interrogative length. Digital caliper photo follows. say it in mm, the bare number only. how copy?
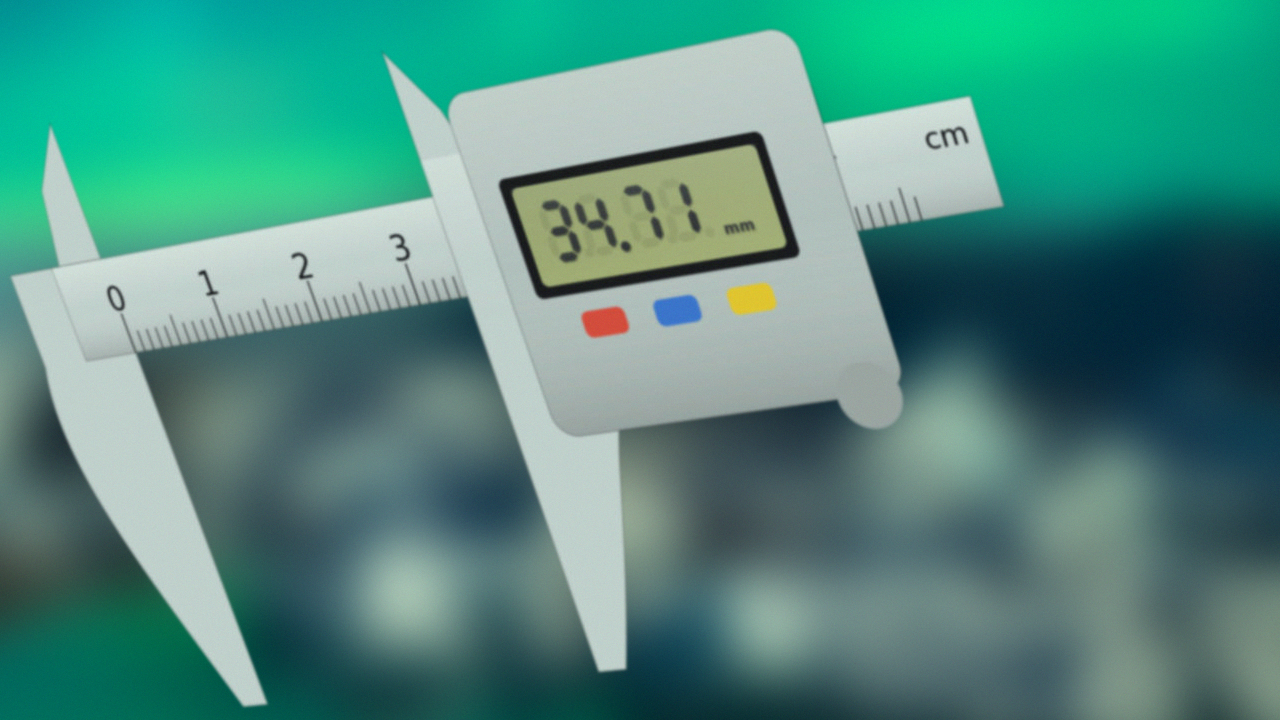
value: 34.71
